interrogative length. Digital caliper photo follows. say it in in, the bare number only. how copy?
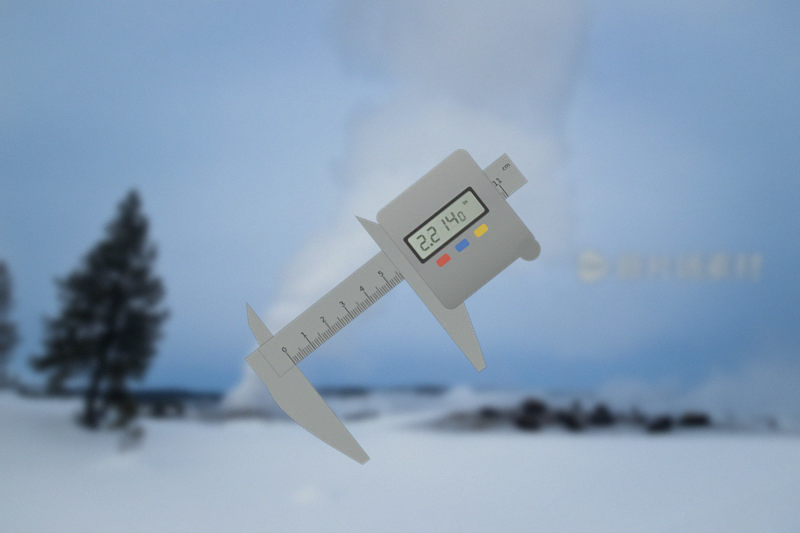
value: 2.2140
